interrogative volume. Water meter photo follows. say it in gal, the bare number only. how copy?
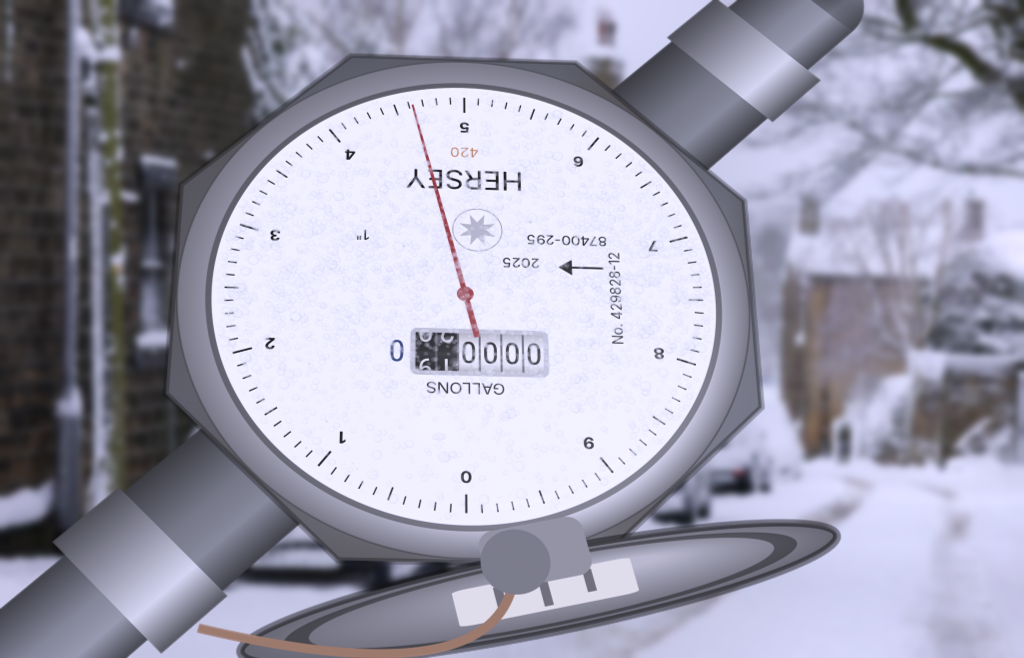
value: 194.6
